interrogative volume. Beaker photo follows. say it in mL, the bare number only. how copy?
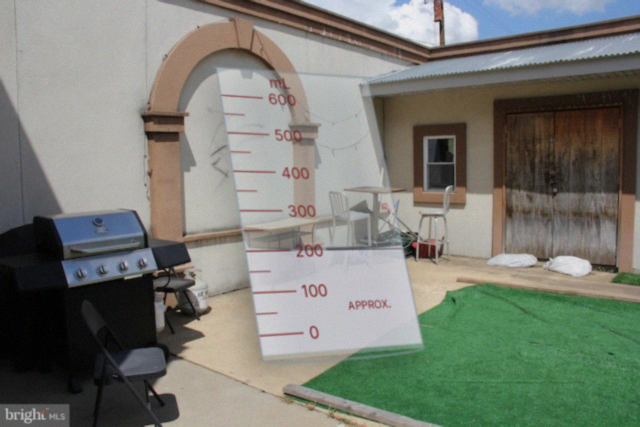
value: 200
